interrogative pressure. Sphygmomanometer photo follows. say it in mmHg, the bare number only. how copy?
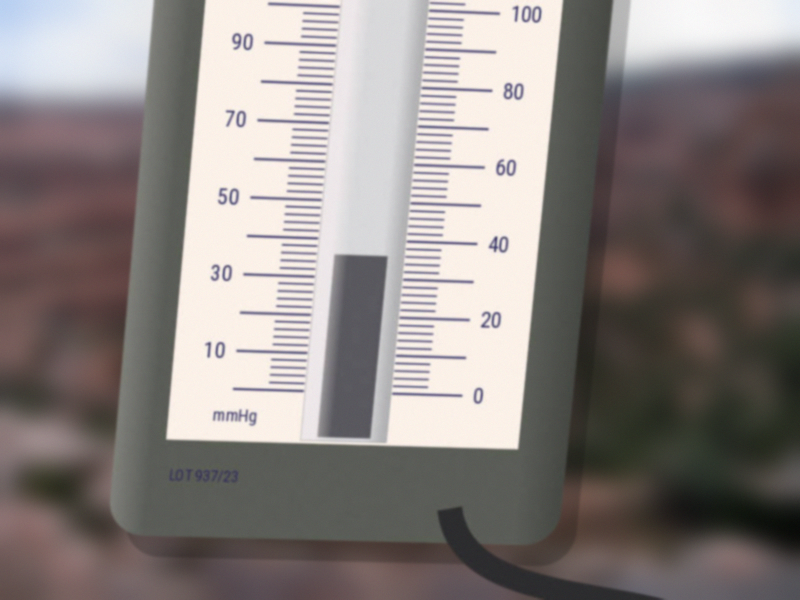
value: 36
